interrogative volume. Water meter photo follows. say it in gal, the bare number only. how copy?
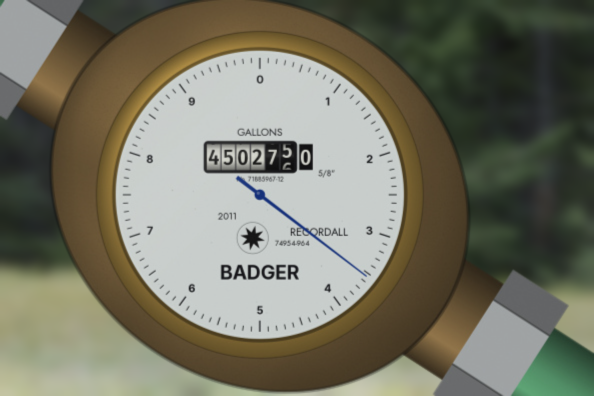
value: 4502753.5
